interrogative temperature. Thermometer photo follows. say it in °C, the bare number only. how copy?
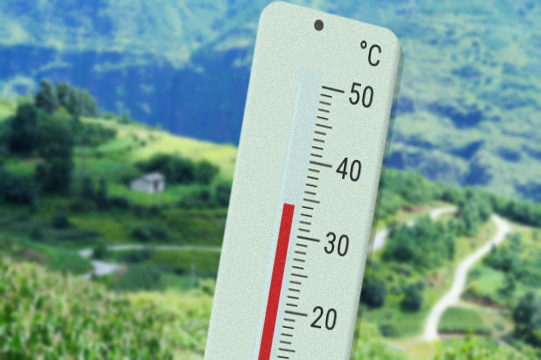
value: 34
